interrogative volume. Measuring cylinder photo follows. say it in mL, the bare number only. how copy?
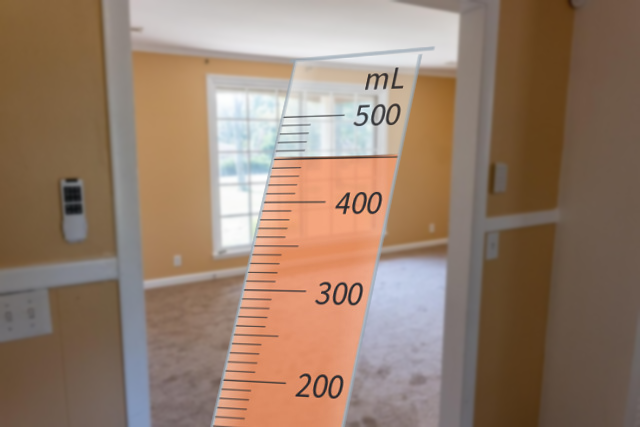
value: 450
